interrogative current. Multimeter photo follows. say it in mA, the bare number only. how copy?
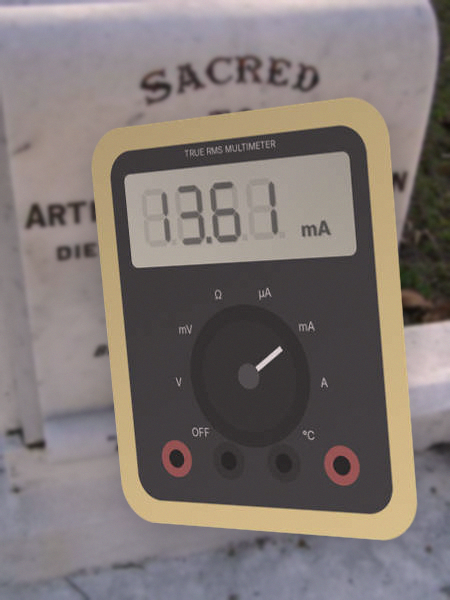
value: 13.61
